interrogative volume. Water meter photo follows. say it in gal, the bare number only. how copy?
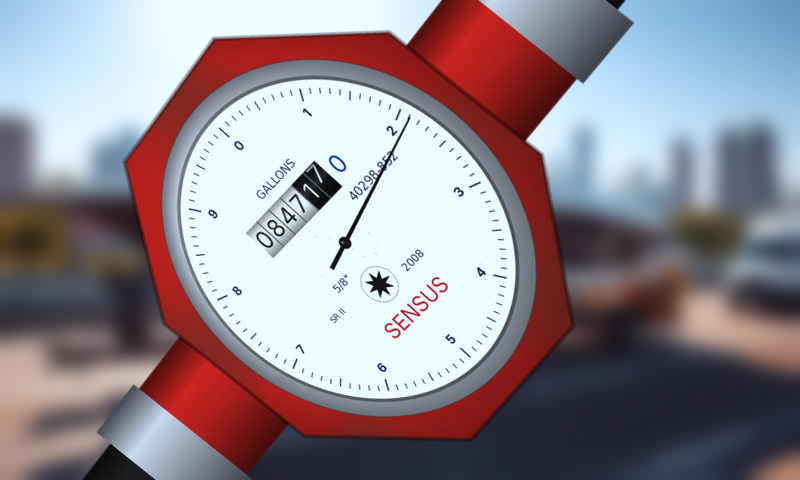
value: 847172.1
